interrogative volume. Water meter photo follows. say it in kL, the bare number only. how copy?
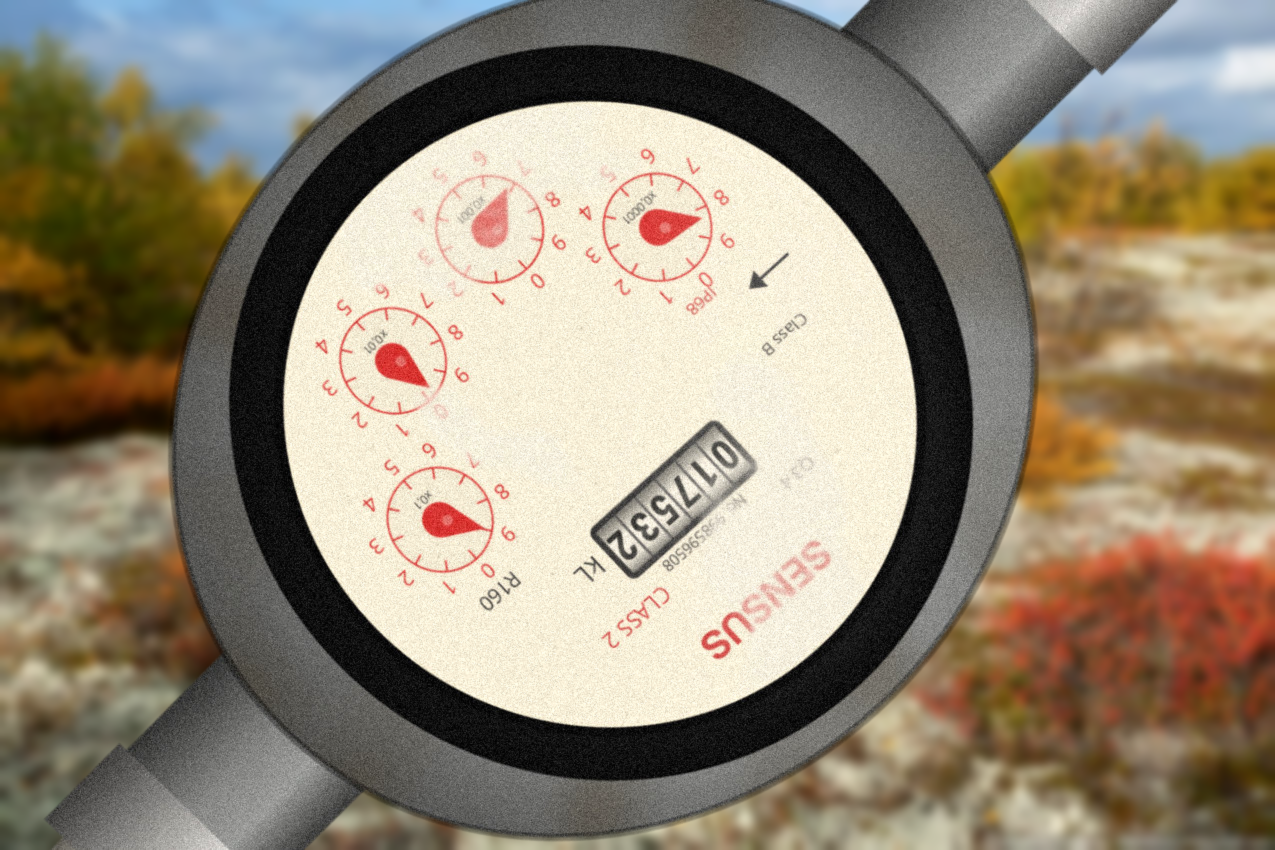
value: 17532.8968
